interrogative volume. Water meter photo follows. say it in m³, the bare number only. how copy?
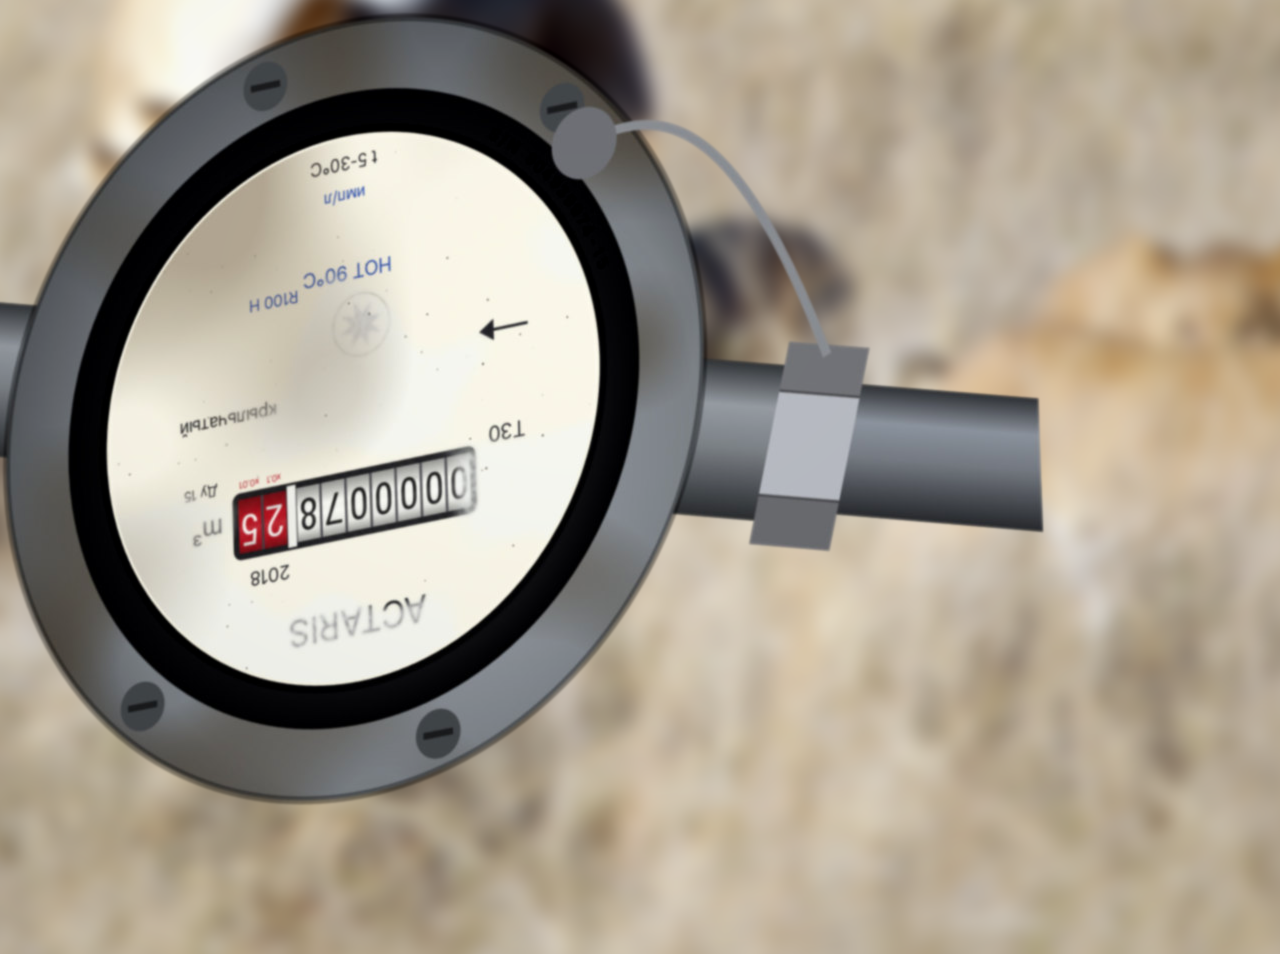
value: 78.25
